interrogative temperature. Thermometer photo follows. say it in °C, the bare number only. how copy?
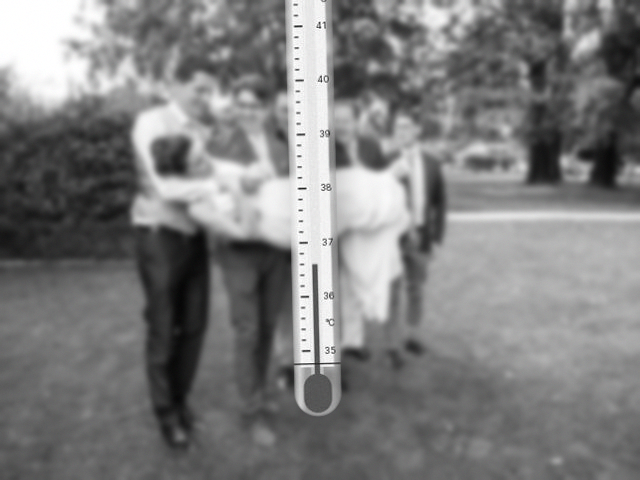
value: 36.6
